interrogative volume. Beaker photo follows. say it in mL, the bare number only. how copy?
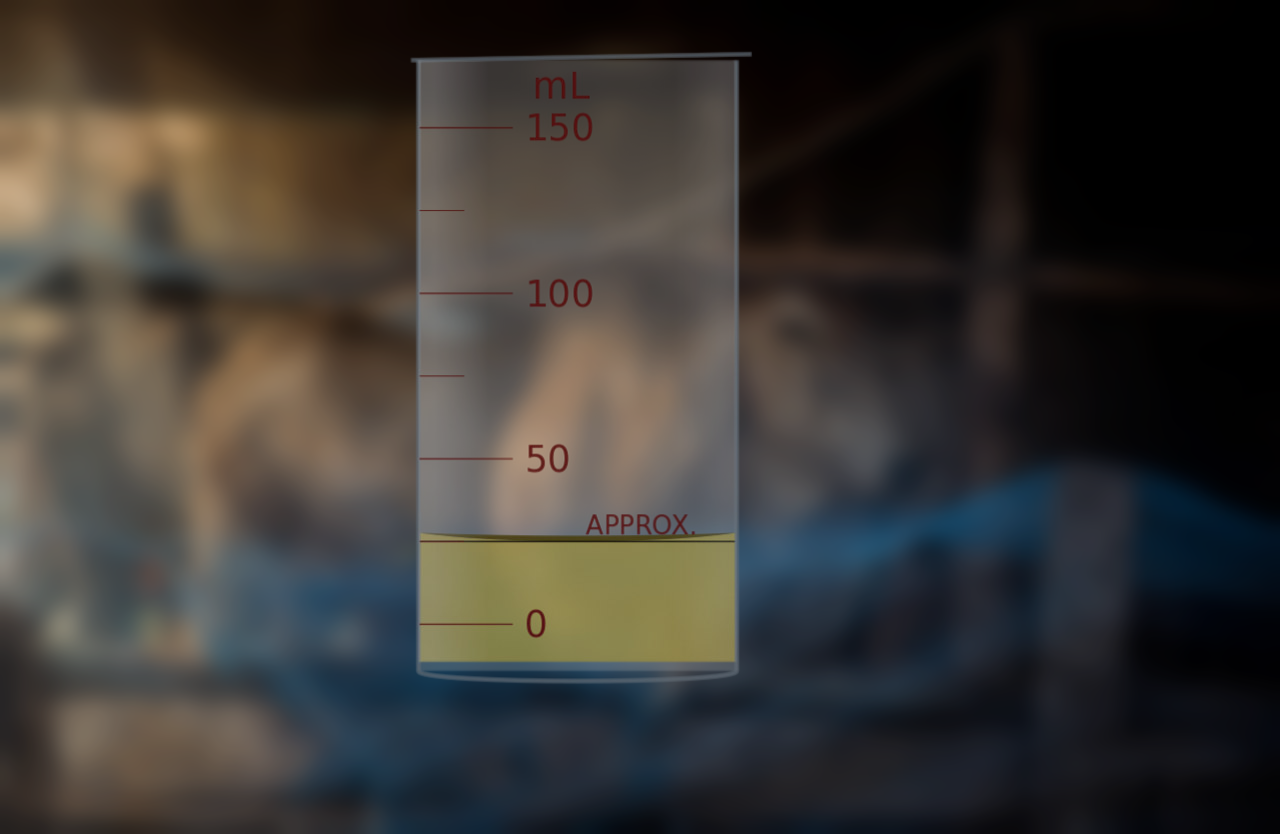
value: 25
